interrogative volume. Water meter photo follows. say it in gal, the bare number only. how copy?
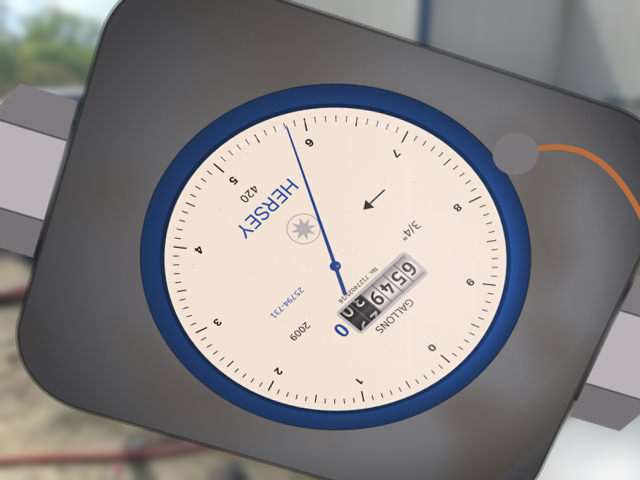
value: 6549295.8
